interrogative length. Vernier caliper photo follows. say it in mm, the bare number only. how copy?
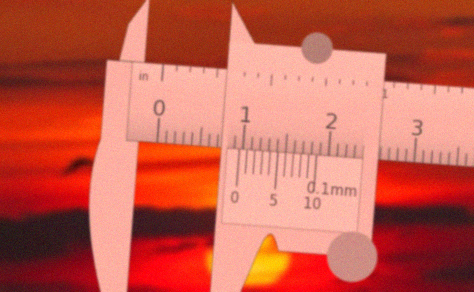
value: 9.6
